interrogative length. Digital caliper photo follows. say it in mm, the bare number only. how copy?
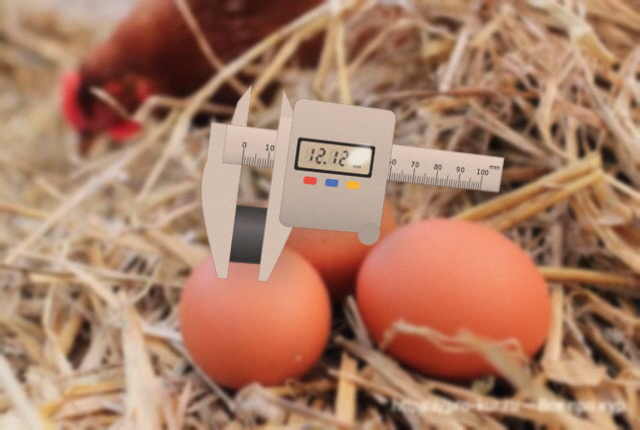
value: 12.12
